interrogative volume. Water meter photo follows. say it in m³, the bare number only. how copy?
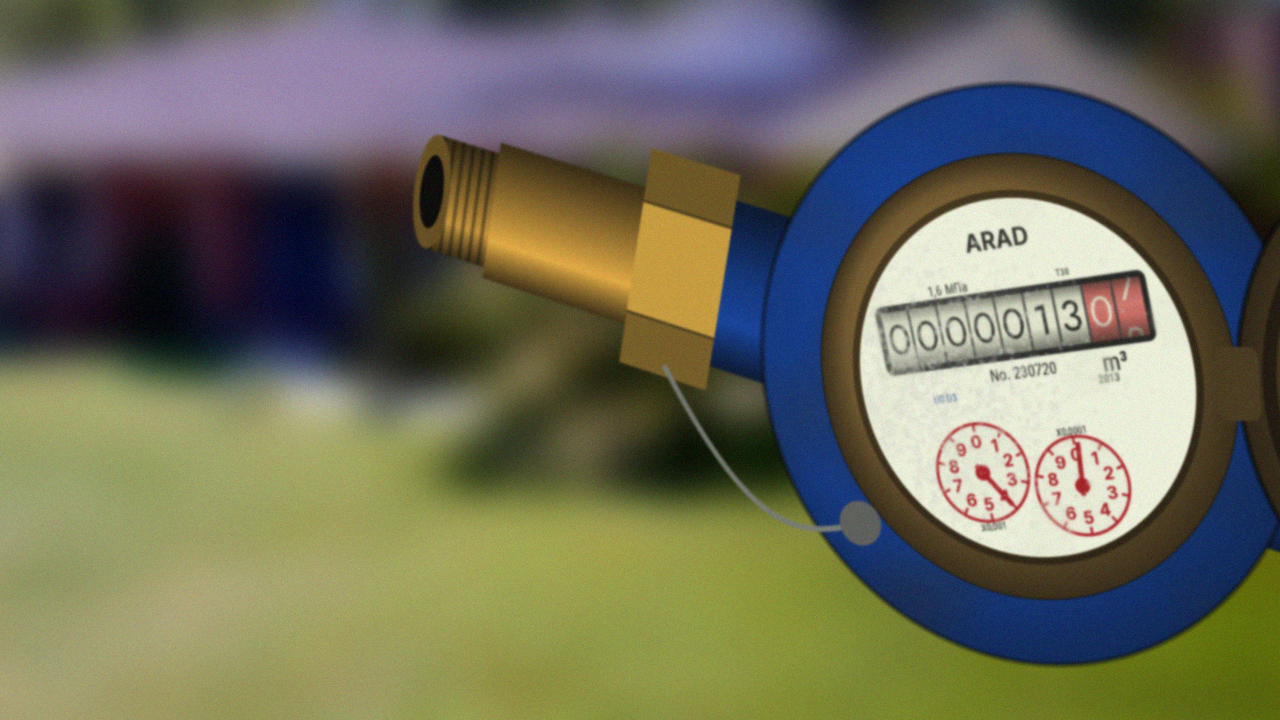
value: 13.0740
